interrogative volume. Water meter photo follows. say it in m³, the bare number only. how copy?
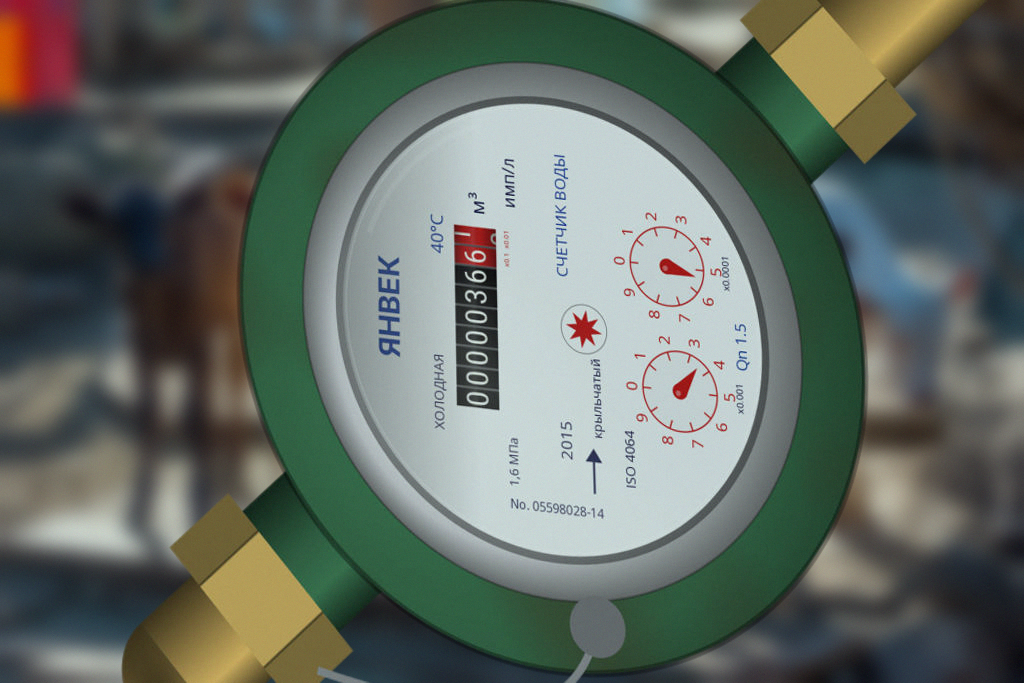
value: 36.6135
